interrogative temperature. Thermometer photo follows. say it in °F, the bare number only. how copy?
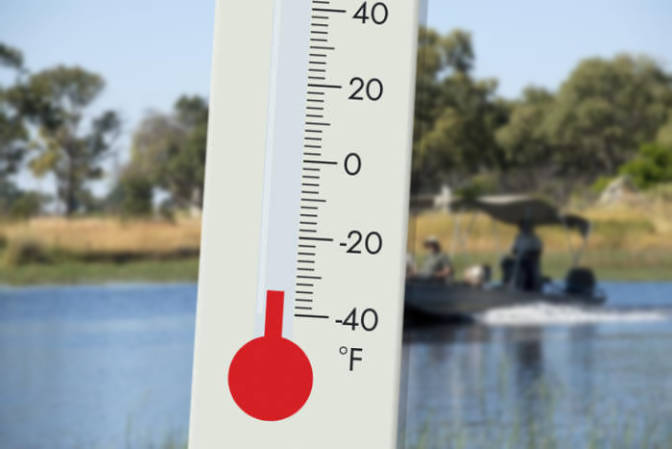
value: -34
